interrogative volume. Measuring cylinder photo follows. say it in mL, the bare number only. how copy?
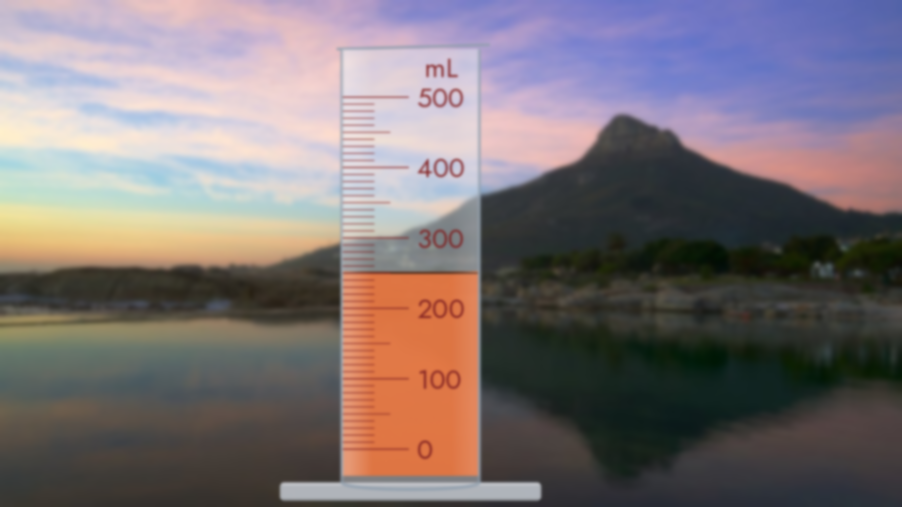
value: 250
